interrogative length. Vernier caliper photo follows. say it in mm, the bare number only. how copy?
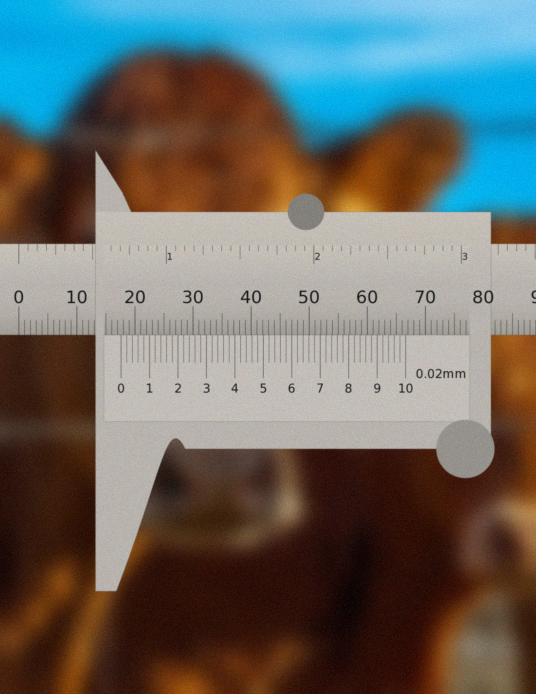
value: 17.6
